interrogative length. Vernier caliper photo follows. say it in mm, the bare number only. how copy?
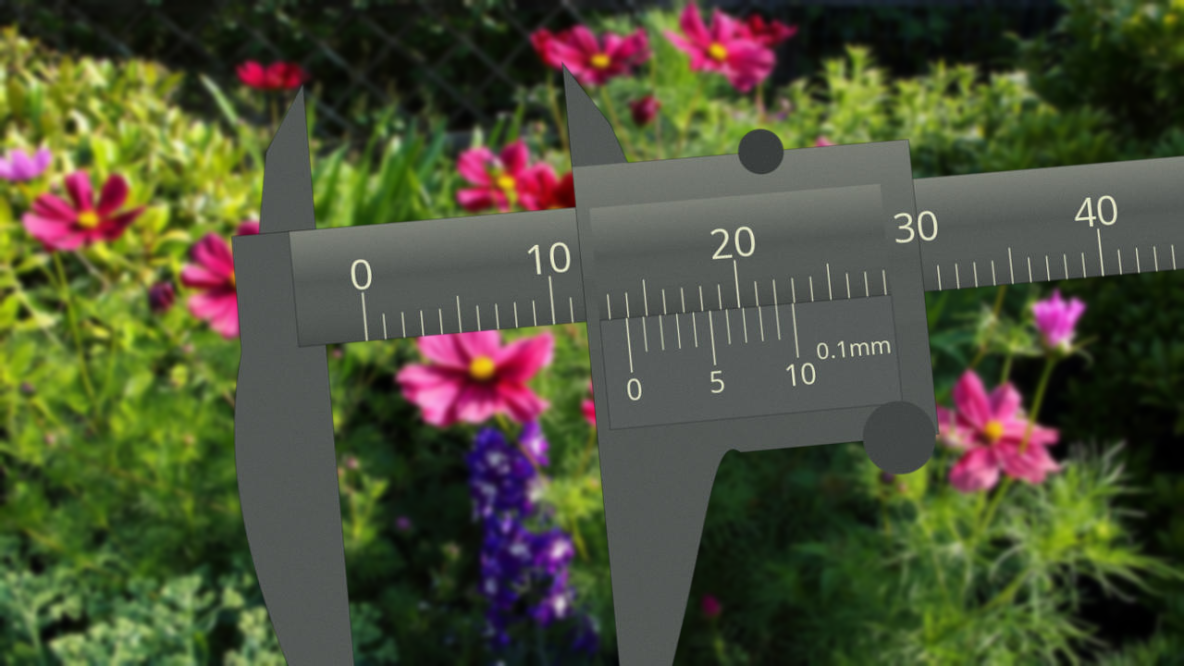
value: 13.9
